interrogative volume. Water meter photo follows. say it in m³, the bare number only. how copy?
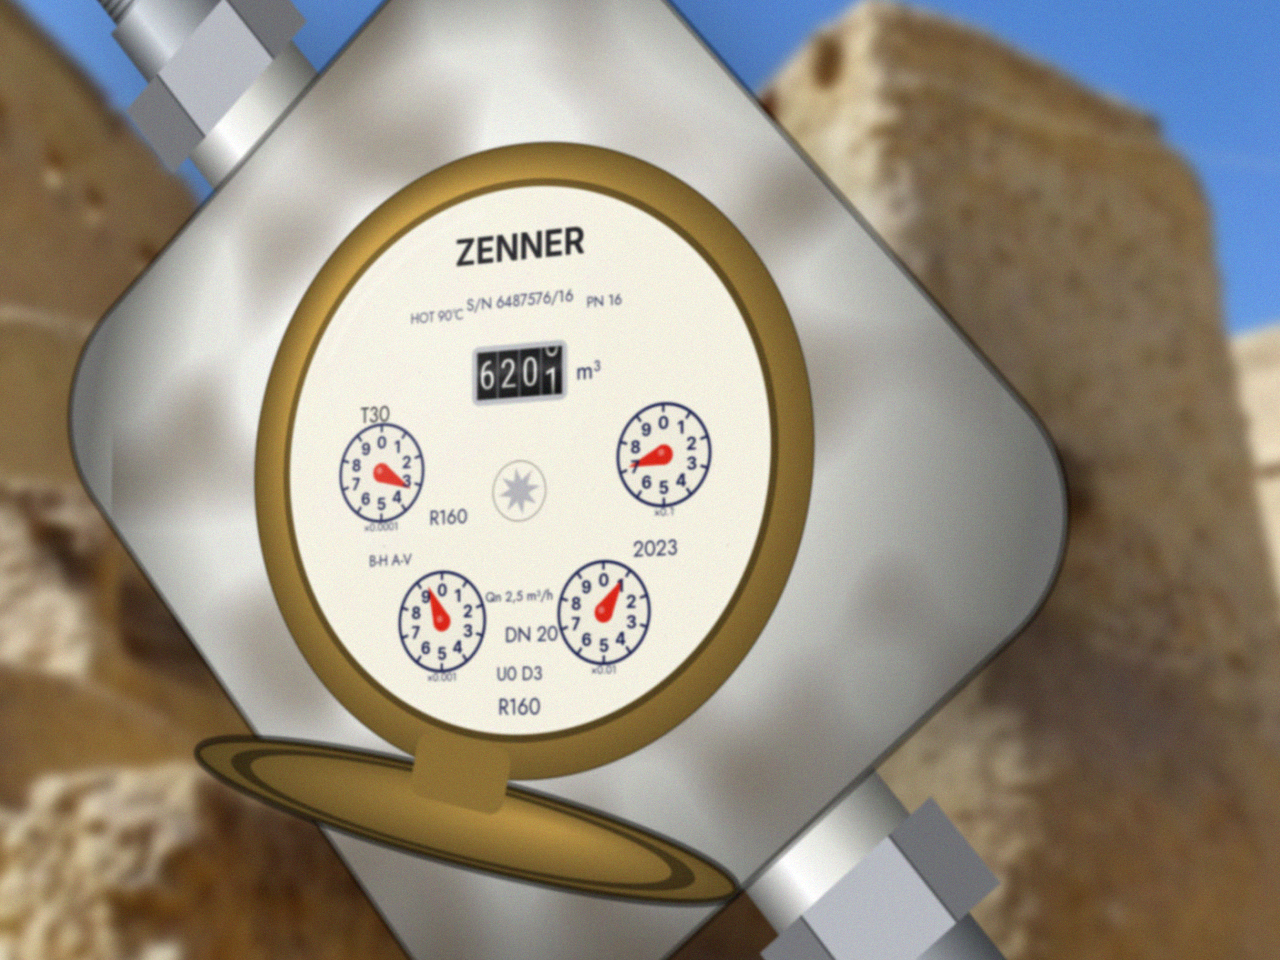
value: 6200.7093
